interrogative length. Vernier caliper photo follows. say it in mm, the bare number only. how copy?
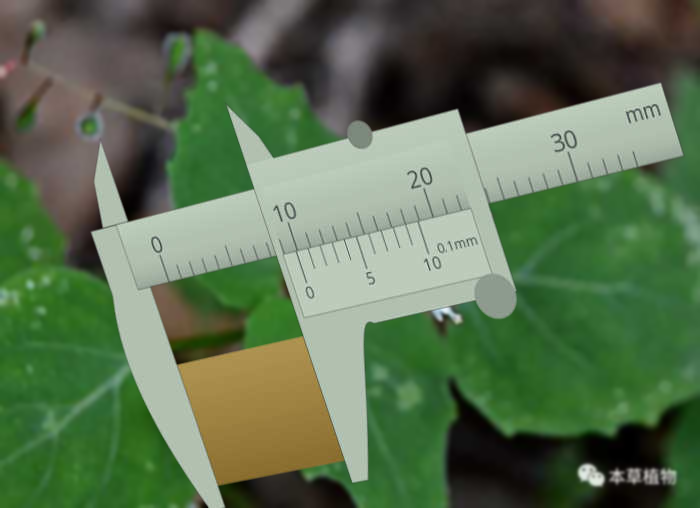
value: 9.9
